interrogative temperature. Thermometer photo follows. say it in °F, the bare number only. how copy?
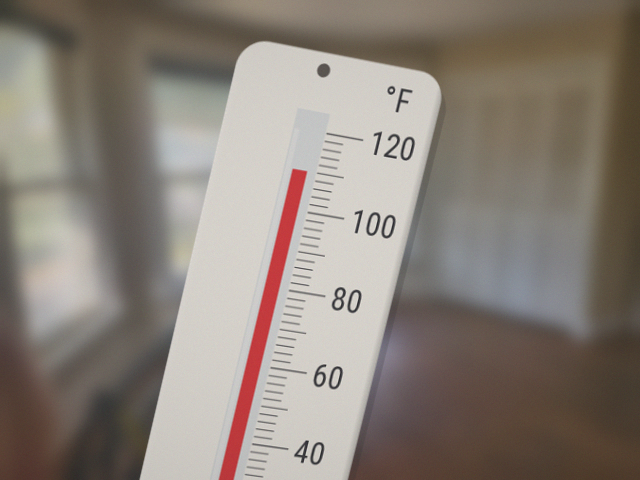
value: 110
